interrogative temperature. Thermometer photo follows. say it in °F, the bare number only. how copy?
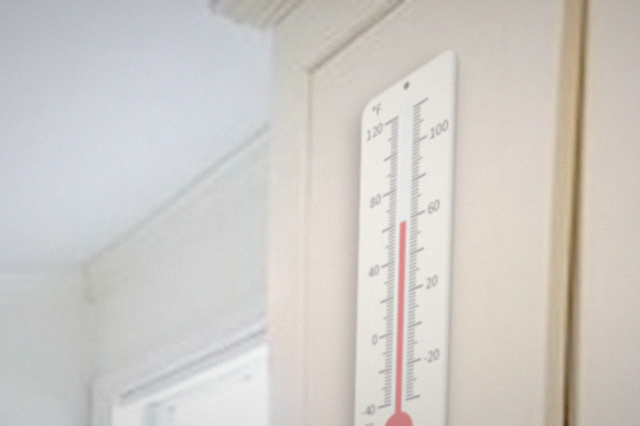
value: 60
